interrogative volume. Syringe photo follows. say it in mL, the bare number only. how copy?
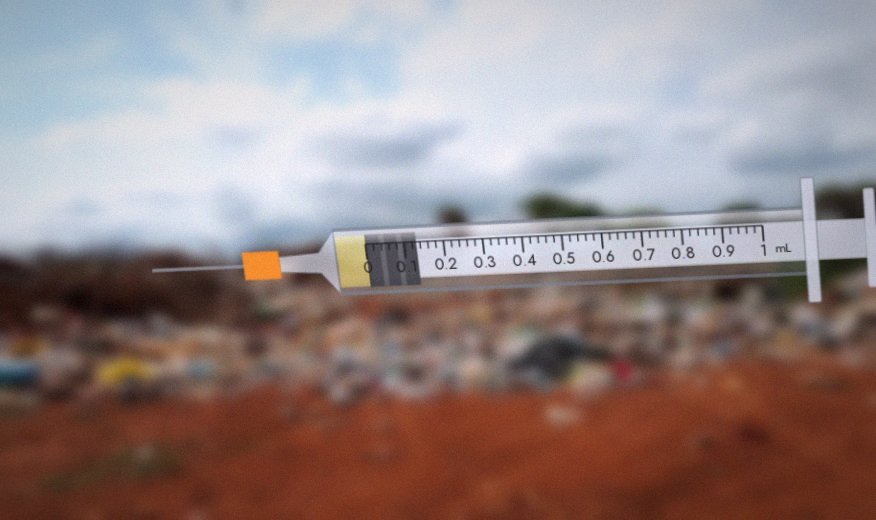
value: 0
